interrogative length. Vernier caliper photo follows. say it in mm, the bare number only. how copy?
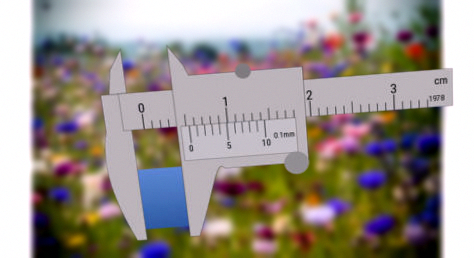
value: 5.4
